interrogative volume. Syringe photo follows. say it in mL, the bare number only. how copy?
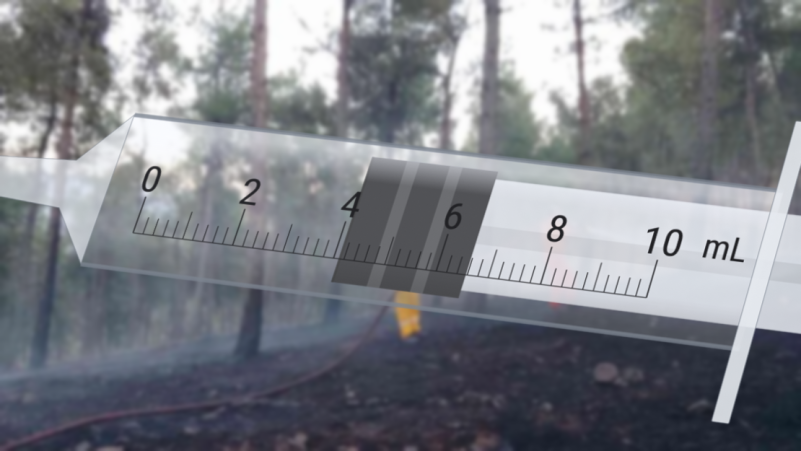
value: 4.1
